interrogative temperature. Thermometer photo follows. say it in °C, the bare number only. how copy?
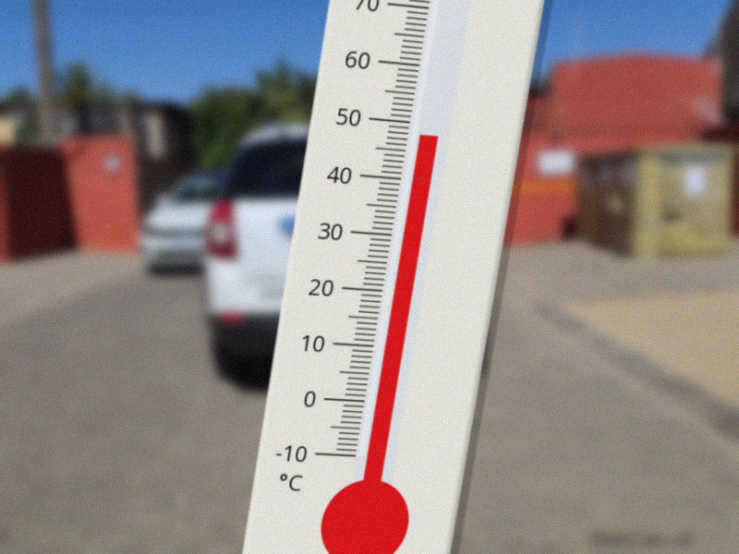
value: 48
